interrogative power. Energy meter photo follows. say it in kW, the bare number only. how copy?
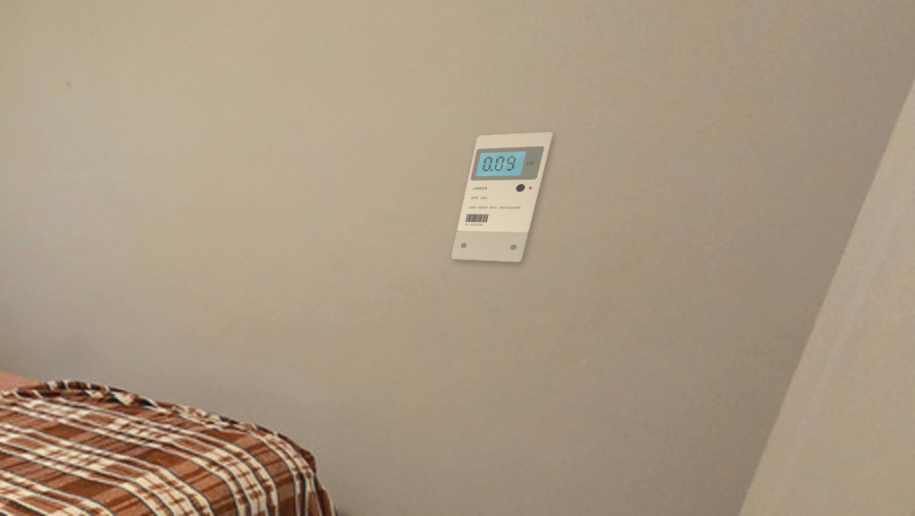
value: 0.09
